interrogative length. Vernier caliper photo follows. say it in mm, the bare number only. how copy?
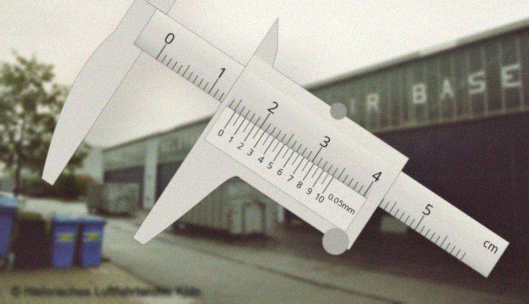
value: 15.2
